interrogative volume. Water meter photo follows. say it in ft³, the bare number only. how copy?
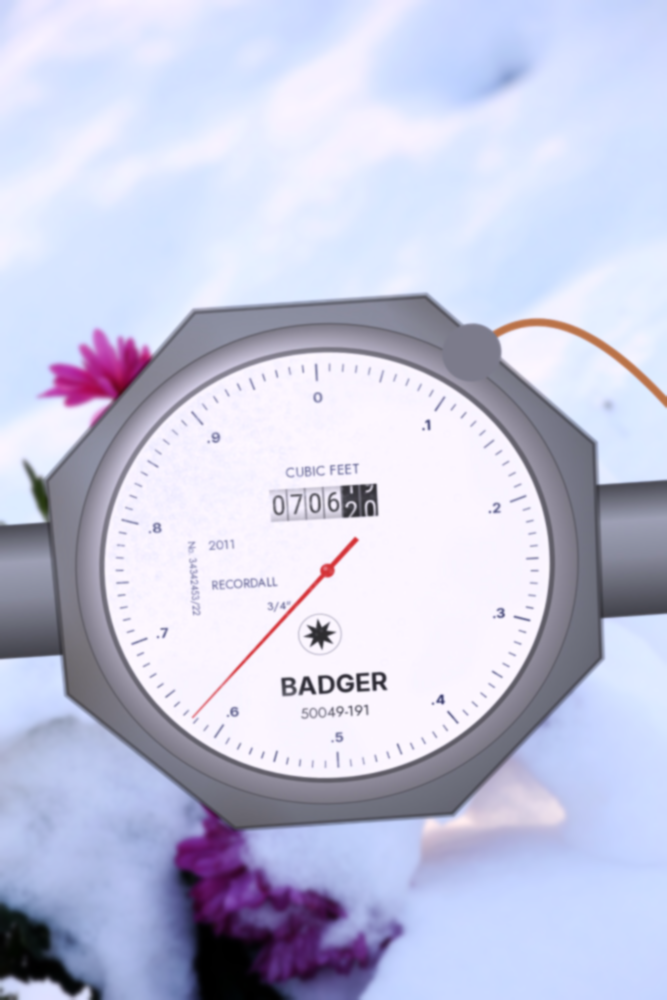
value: 70619.62
